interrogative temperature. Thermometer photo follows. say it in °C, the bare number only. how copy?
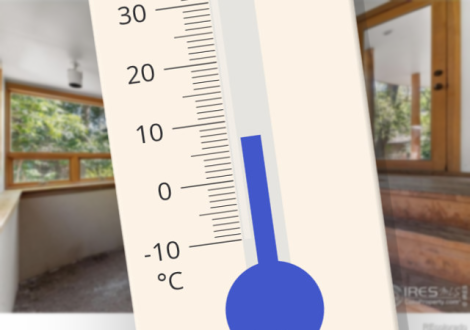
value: 7
